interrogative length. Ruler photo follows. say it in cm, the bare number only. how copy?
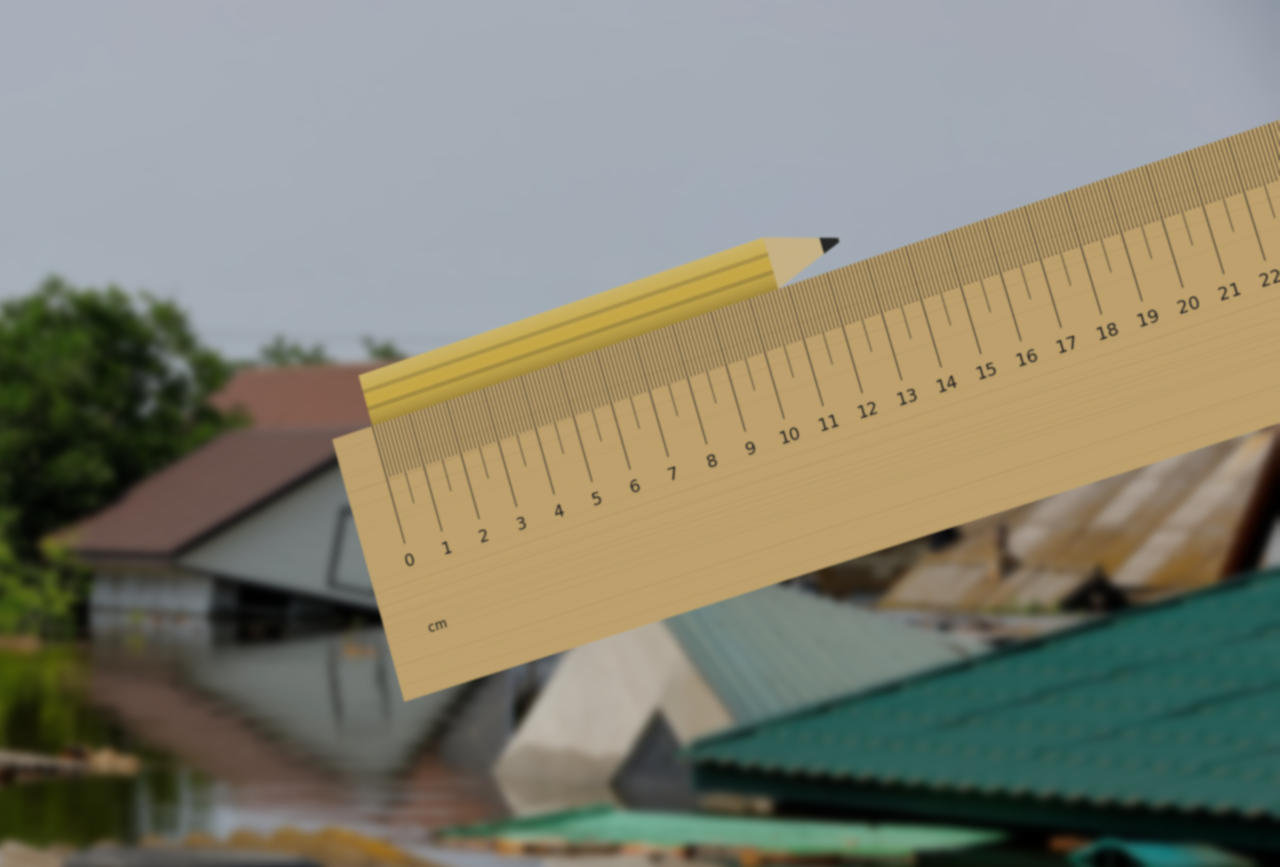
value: 12.5
